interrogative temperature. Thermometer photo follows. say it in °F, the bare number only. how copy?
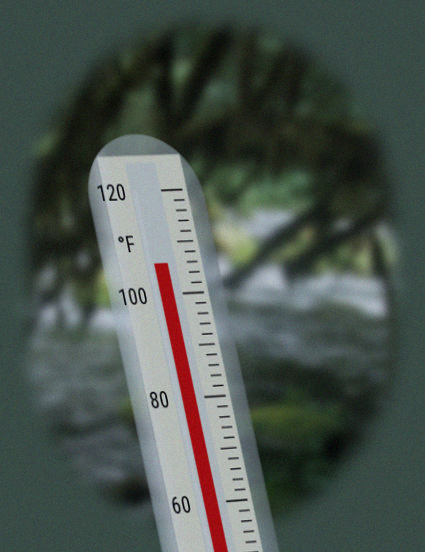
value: 106
